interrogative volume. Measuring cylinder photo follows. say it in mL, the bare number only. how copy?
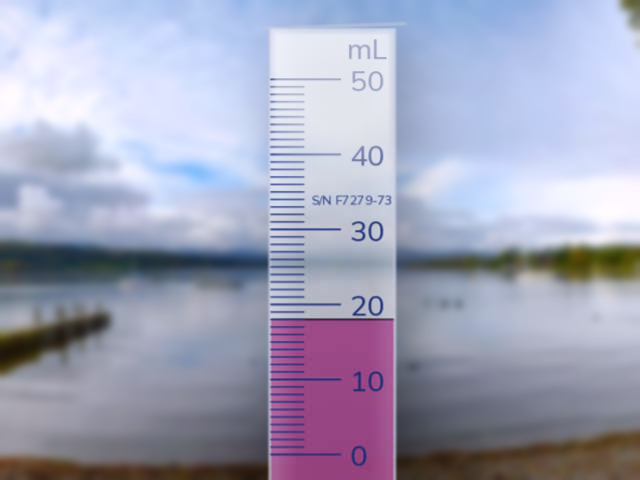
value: 18
